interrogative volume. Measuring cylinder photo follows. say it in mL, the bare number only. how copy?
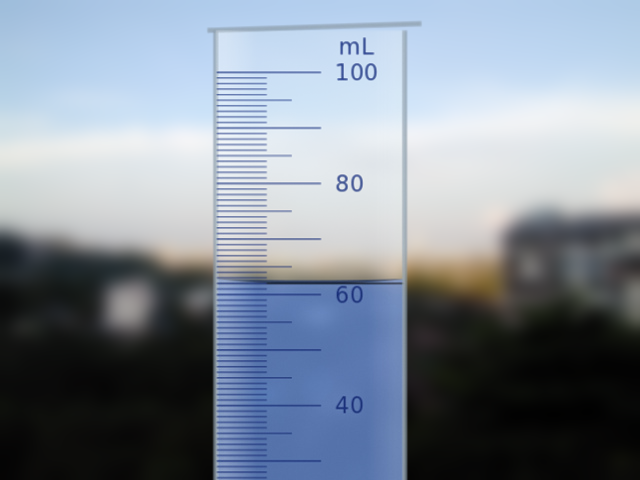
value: 62
